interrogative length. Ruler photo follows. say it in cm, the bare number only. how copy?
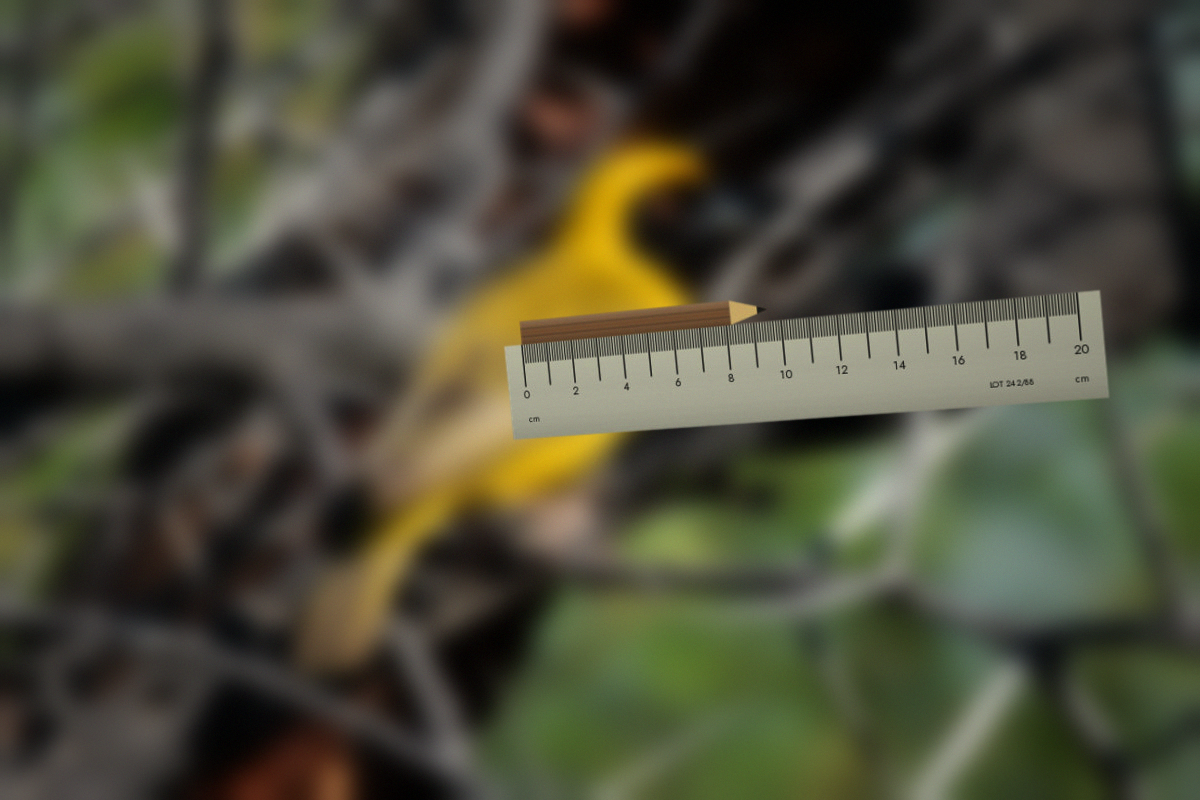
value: 9.5
